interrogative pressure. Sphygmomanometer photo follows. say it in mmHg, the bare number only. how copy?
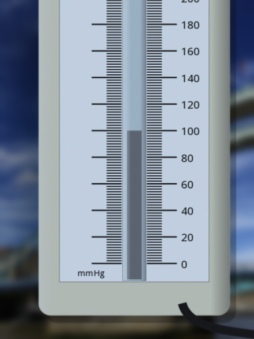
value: 100
